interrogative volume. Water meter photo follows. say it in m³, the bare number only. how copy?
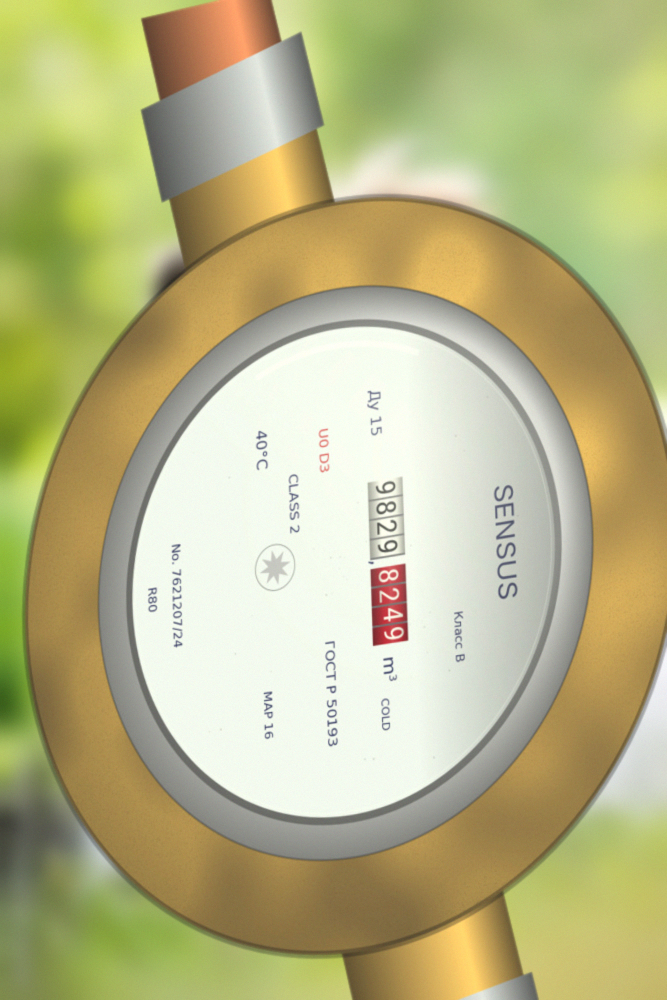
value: 9829.8249
